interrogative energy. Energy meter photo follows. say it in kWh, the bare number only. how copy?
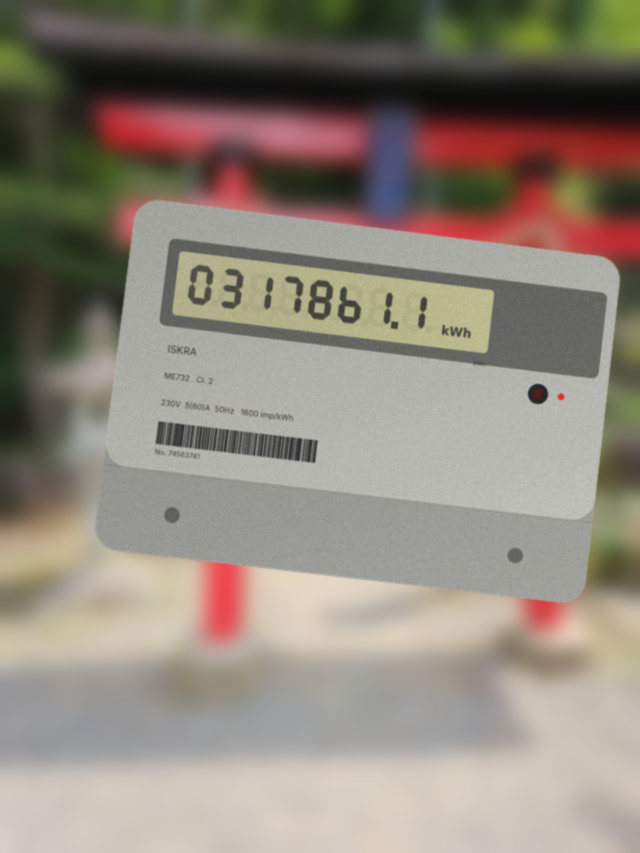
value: 317861.1
